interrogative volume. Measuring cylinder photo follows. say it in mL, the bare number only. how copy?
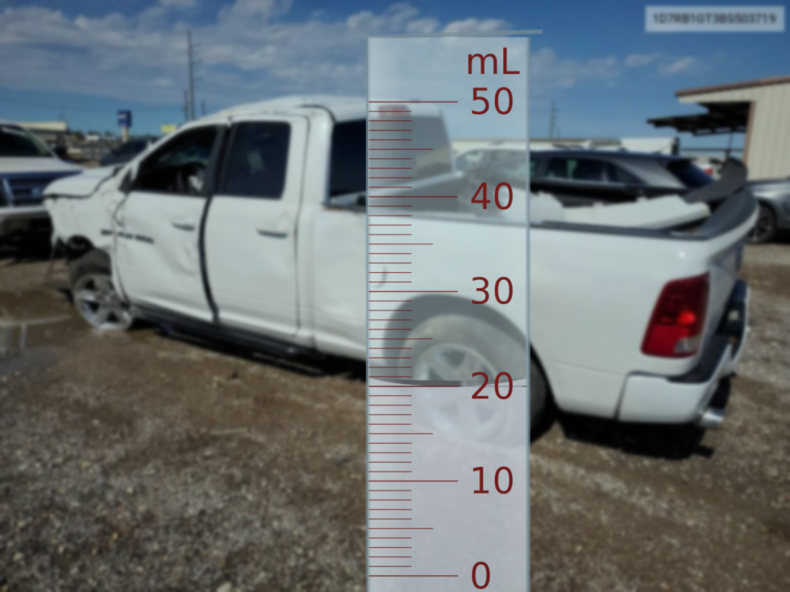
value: 20
